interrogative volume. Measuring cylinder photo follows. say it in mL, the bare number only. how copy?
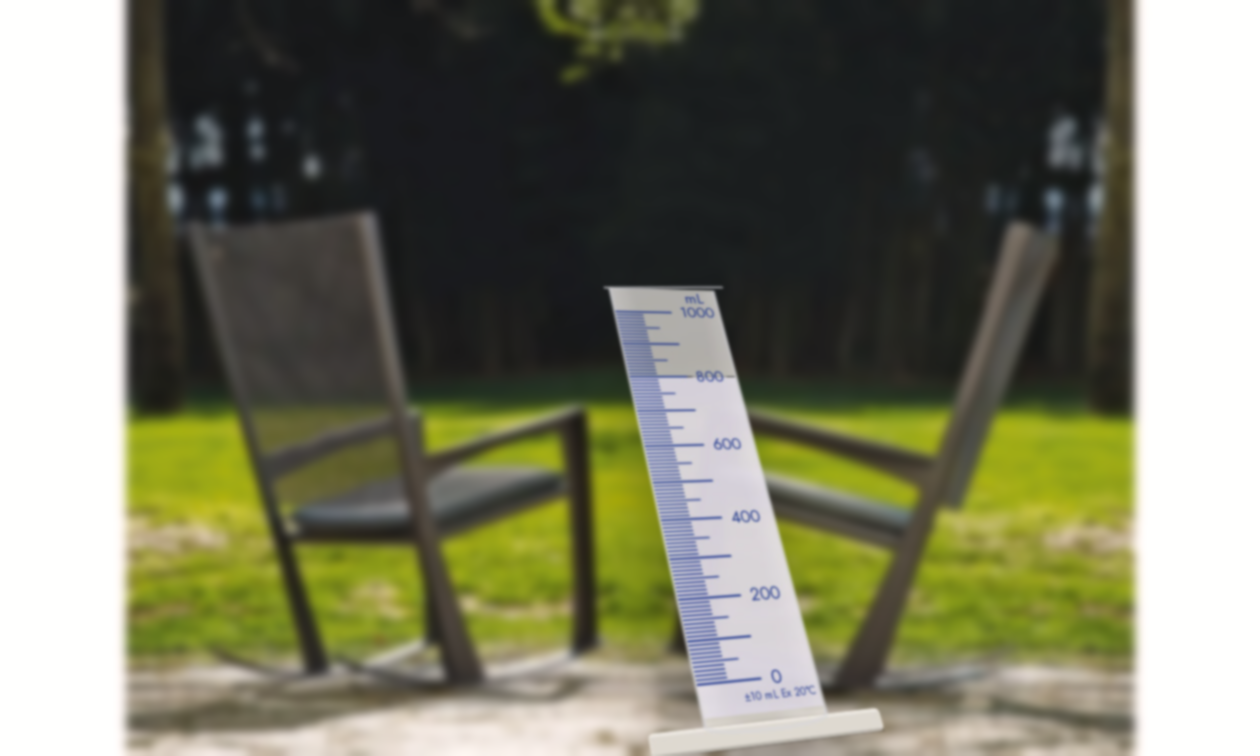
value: 800
